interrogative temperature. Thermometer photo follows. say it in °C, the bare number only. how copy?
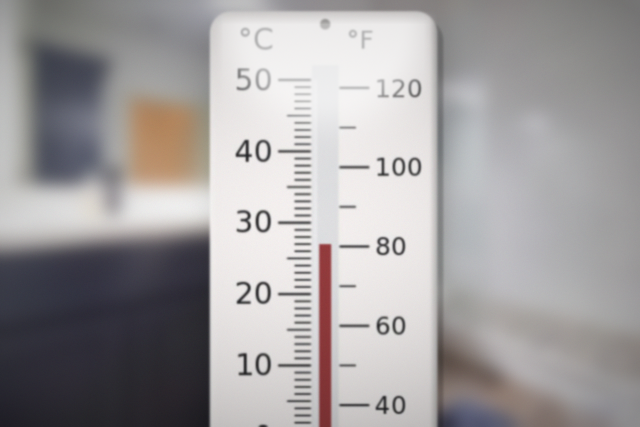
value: 27
